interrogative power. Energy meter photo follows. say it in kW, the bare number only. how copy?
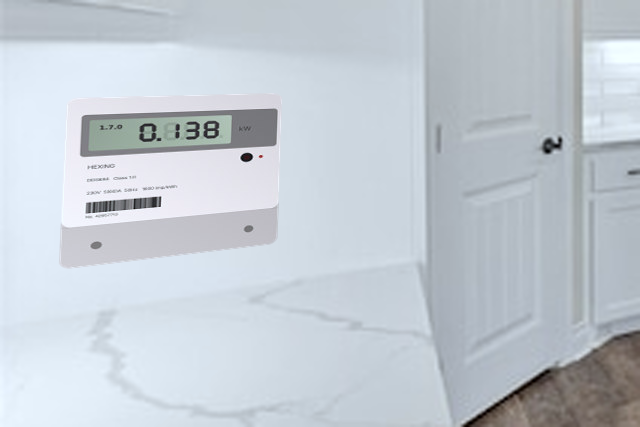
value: 0.138
